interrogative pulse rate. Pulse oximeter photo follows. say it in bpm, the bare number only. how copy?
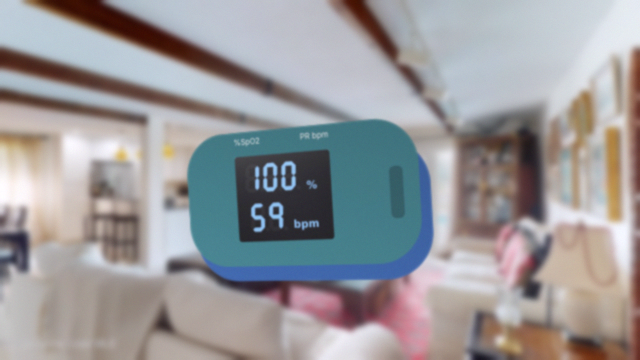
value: 59
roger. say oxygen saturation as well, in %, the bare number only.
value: 100
